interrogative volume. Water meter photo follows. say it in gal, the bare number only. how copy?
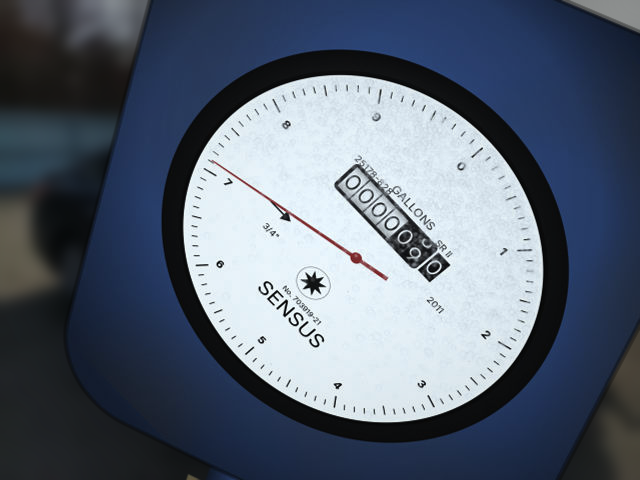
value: 87.1
